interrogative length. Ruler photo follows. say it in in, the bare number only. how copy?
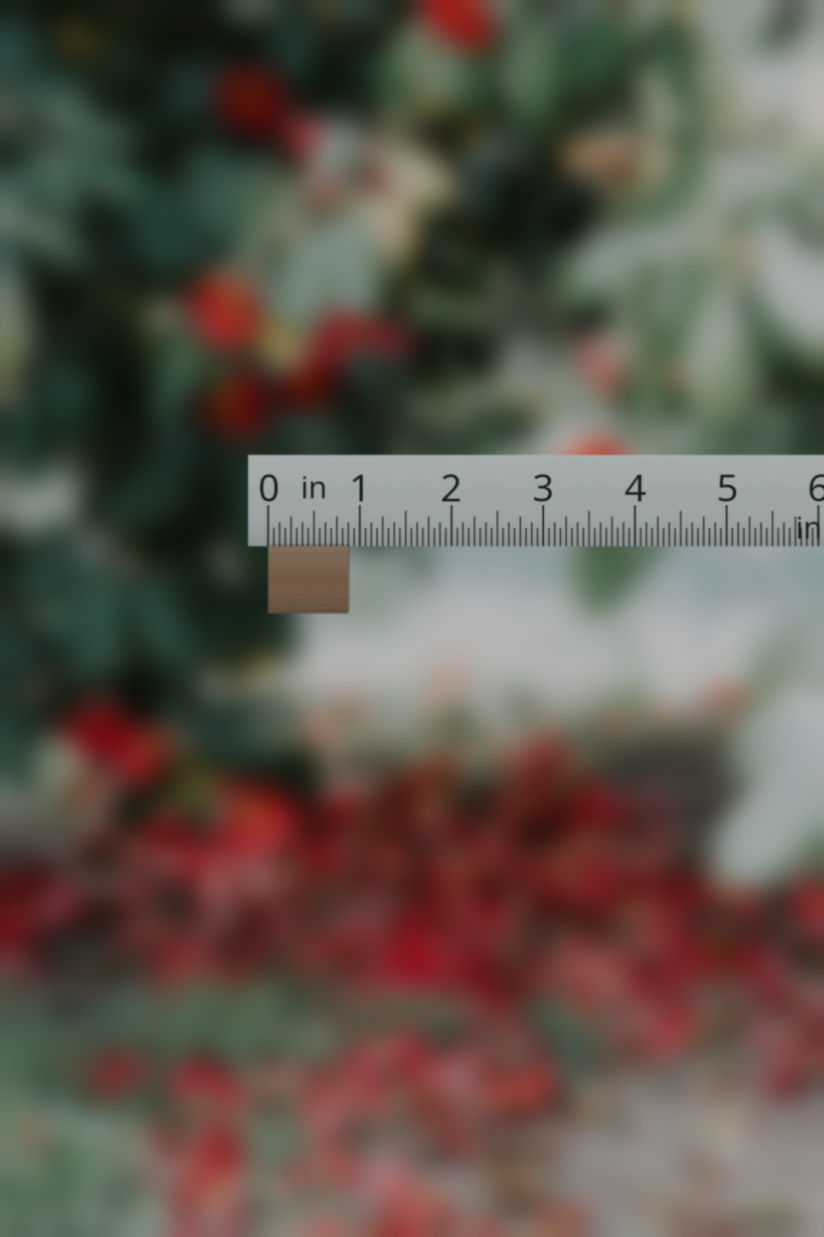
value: 0.875
